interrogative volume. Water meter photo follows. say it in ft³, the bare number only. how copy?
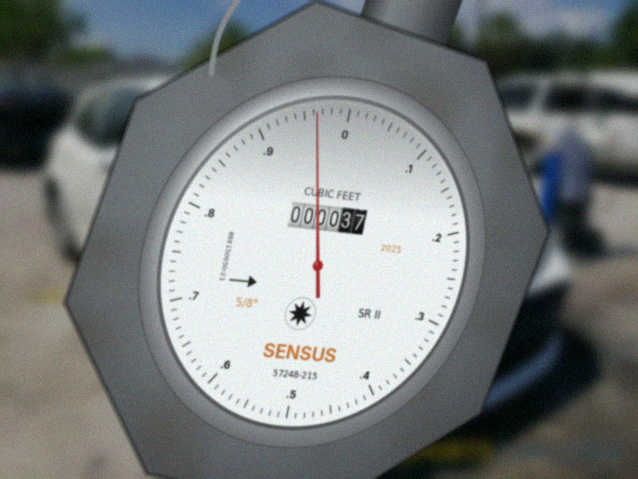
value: 36.96
